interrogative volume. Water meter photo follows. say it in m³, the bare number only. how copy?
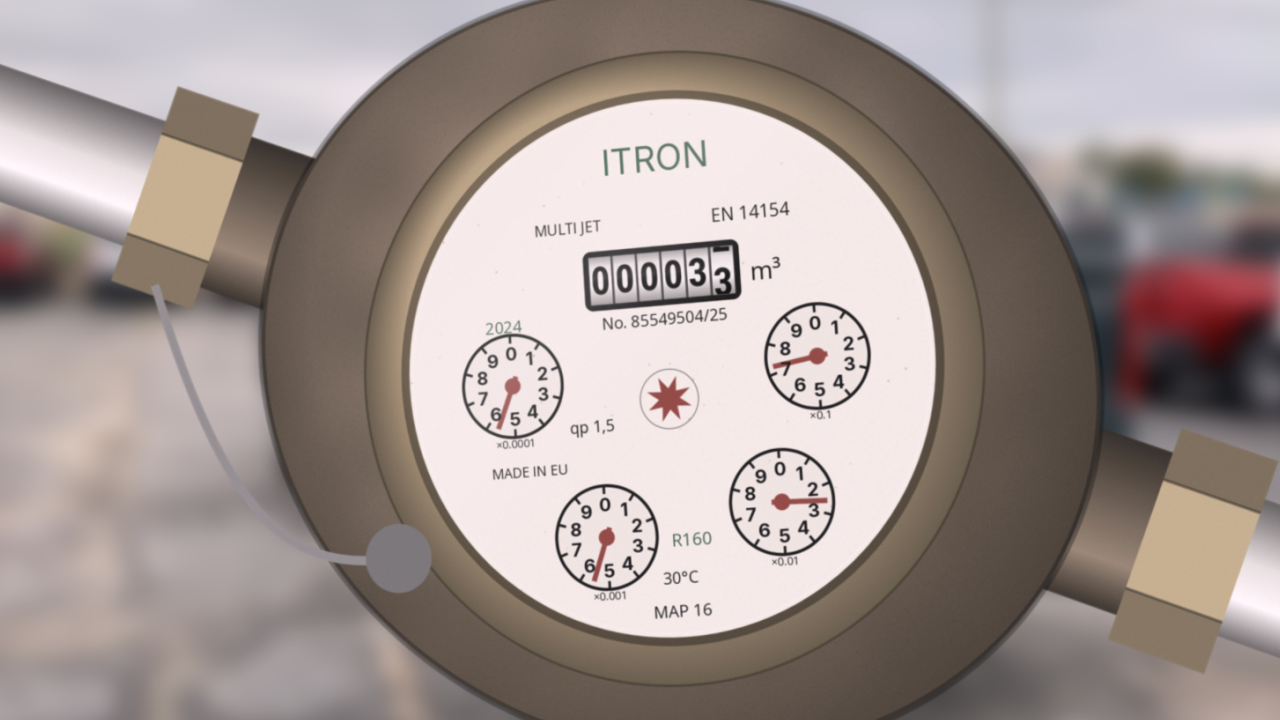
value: 32.7255
